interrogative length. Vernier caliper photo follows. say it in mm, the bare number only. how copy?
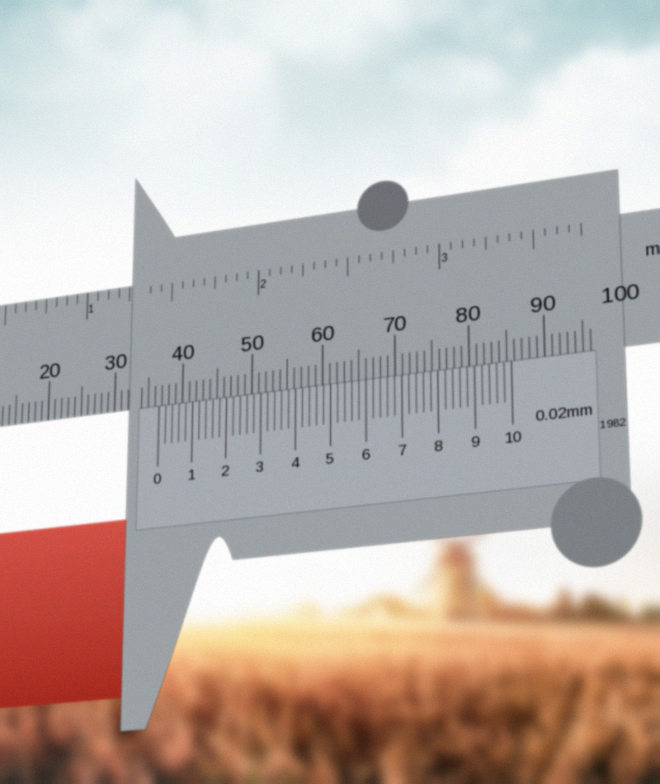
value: 36.6
